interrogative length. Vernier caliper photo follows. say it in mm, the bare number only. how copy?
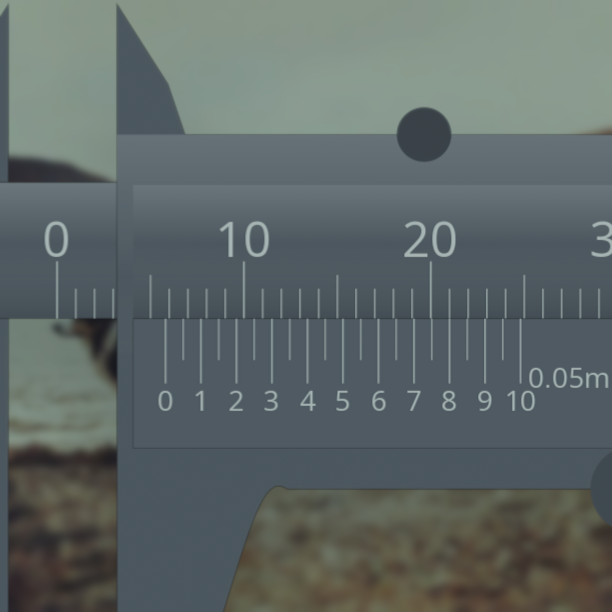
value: 5.8
